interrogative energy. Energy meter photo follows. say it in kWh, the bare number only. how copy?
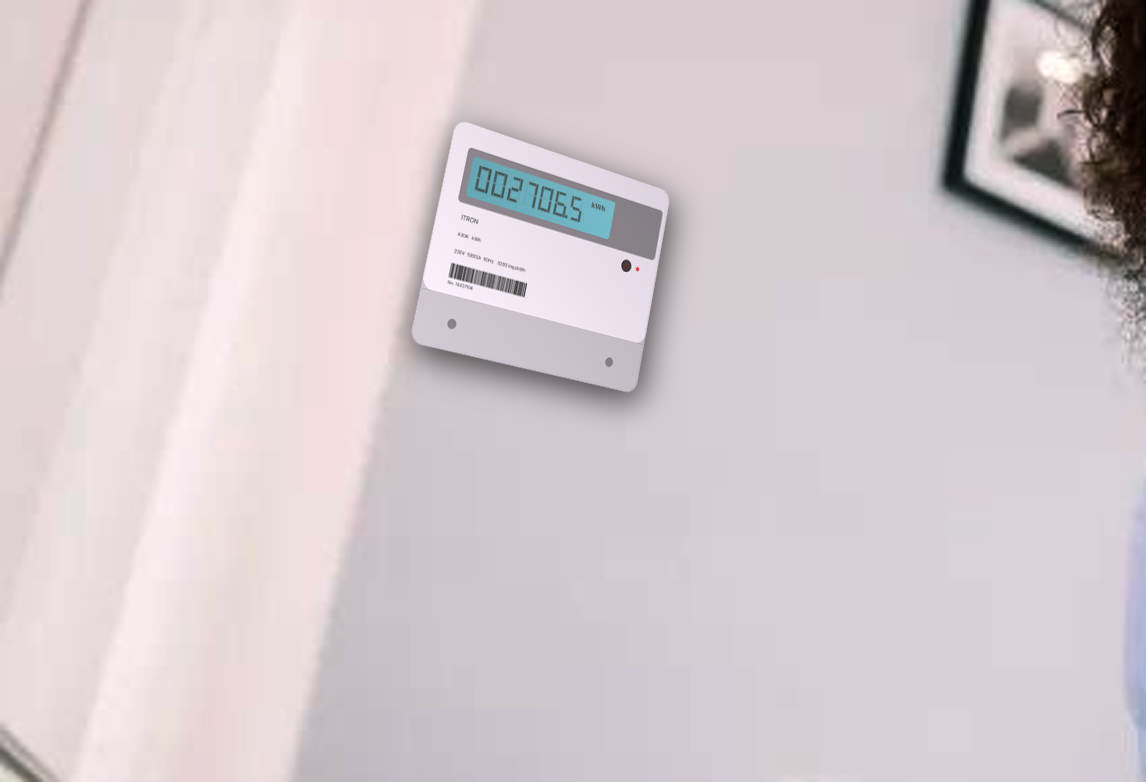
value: 2706.5
